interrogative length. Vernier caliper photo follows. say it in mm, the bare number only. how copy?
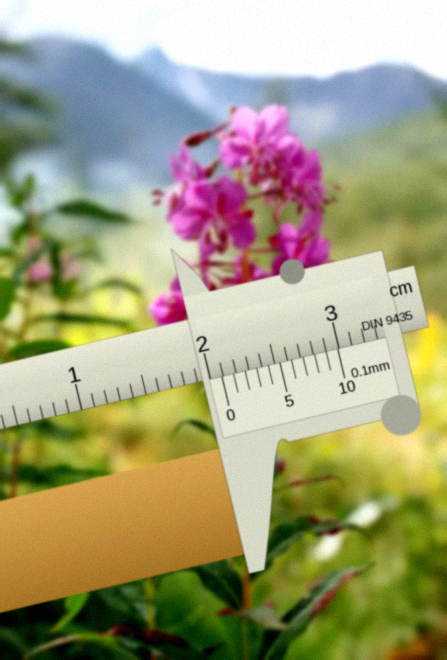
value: 20.9
